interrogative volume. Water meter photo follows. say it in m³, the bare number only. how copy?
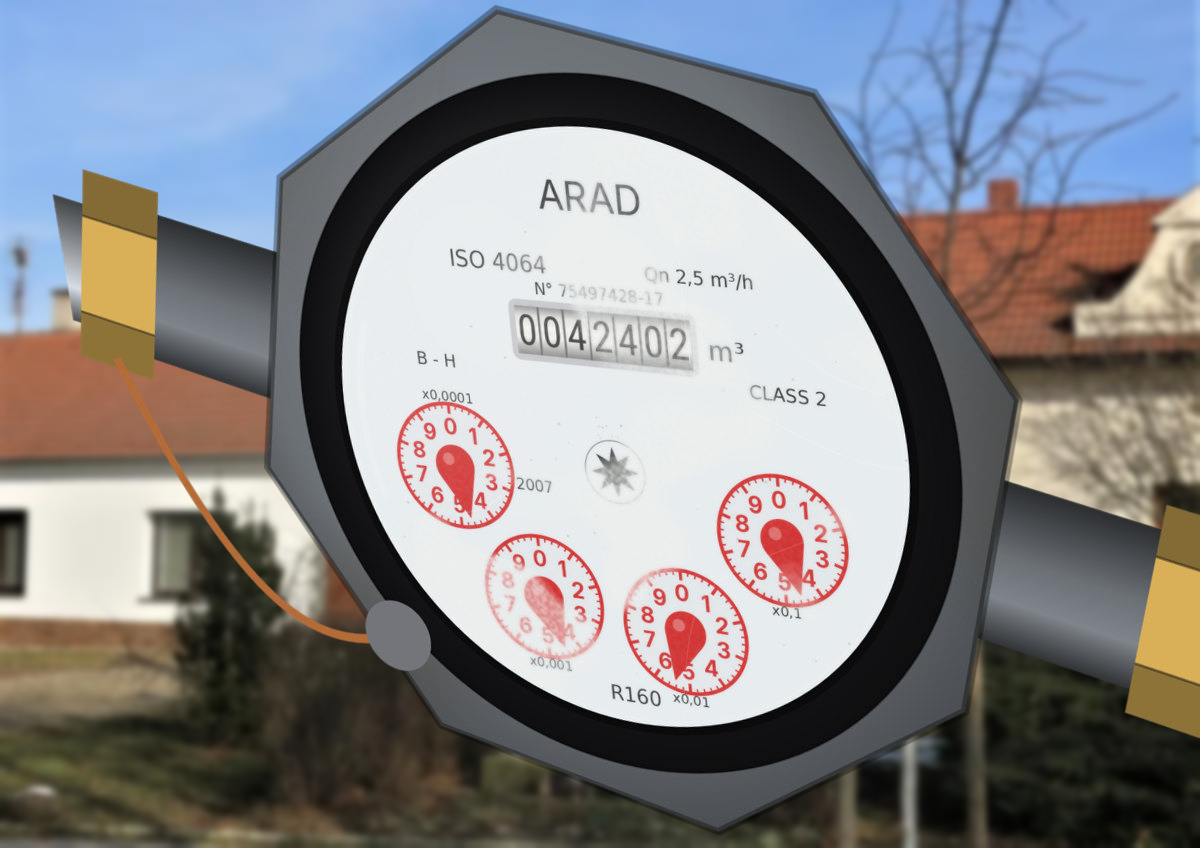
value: 42402.4544
